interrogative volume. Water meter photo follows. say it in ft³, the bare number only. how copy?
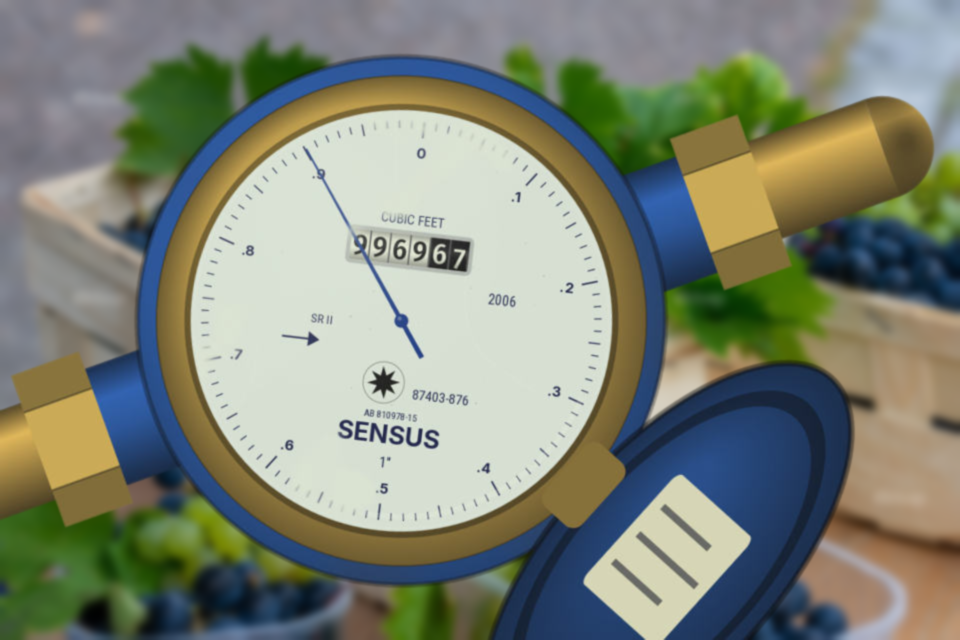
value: 996966.90
